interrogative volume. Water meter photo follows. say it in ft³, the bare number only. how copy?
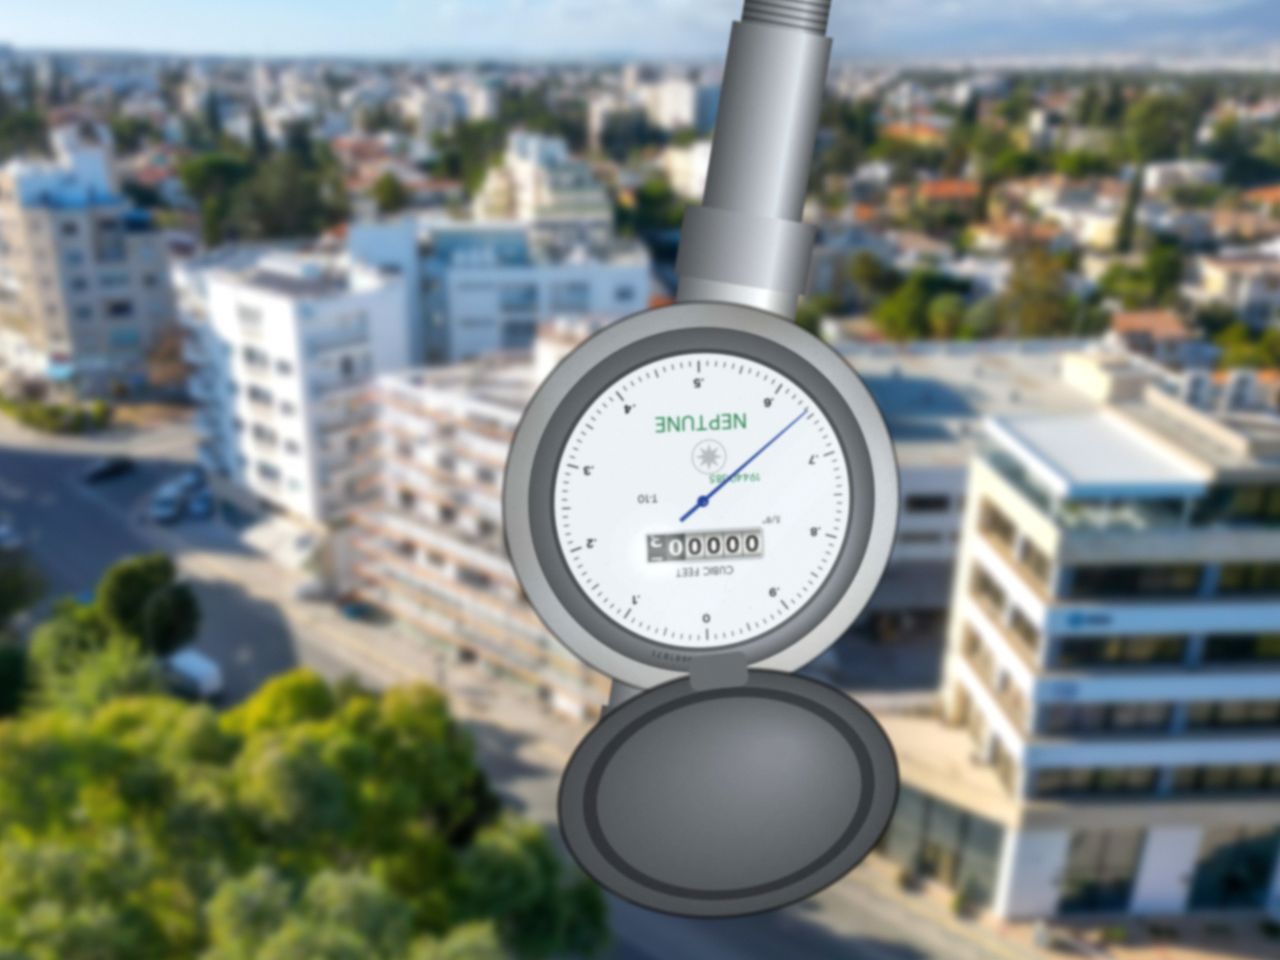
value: 2.64
